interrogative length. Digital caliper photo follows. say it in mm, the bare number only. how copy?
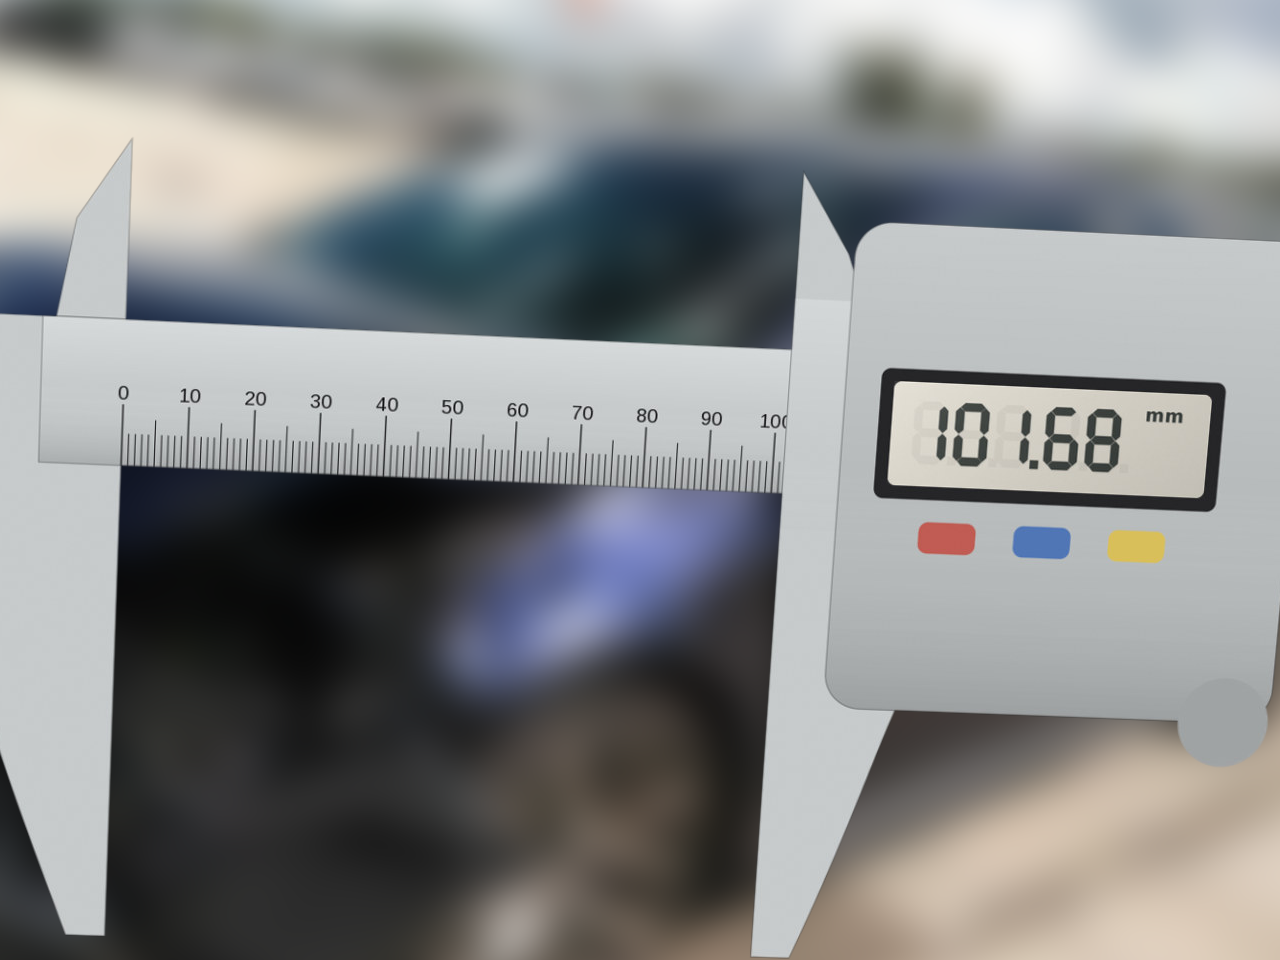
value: 101.68
